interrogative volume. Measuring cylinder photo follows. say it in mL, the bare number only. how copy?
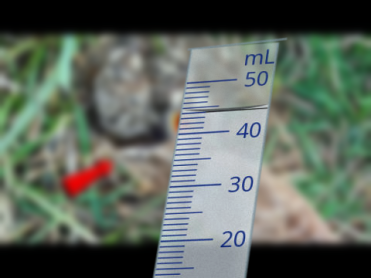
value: 44
